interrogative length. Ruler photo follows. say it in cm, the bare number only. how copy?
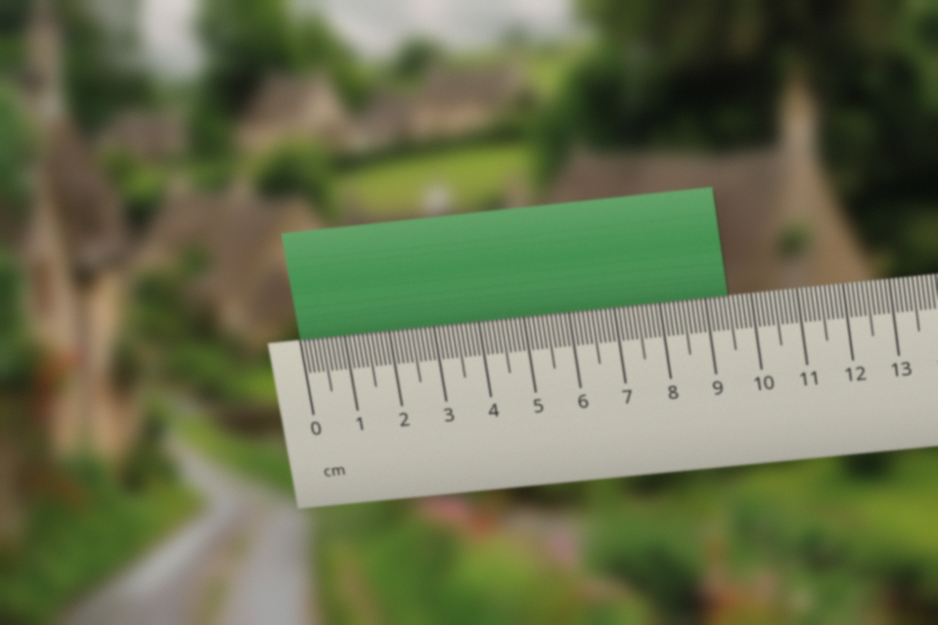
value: 9.5
